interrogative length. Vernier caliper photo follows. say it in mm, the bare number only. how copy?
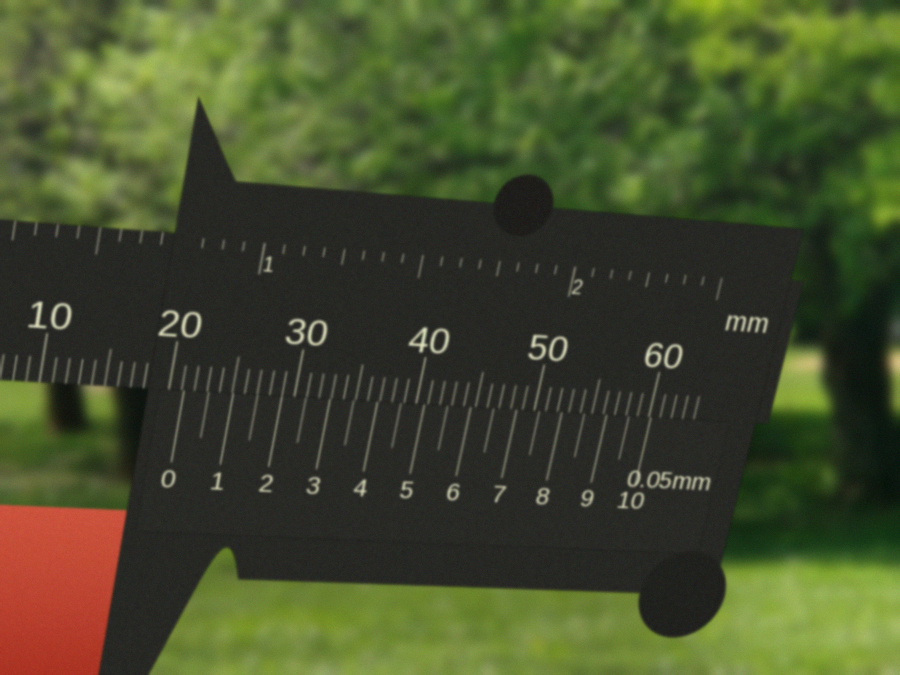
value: 21.2
